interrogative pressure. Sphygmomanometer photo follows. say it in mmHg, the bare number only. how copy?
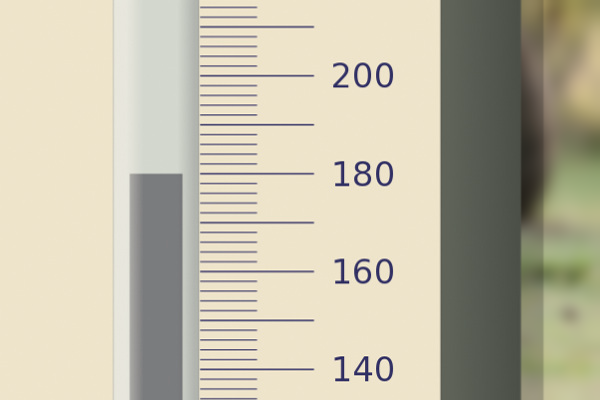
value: 180
